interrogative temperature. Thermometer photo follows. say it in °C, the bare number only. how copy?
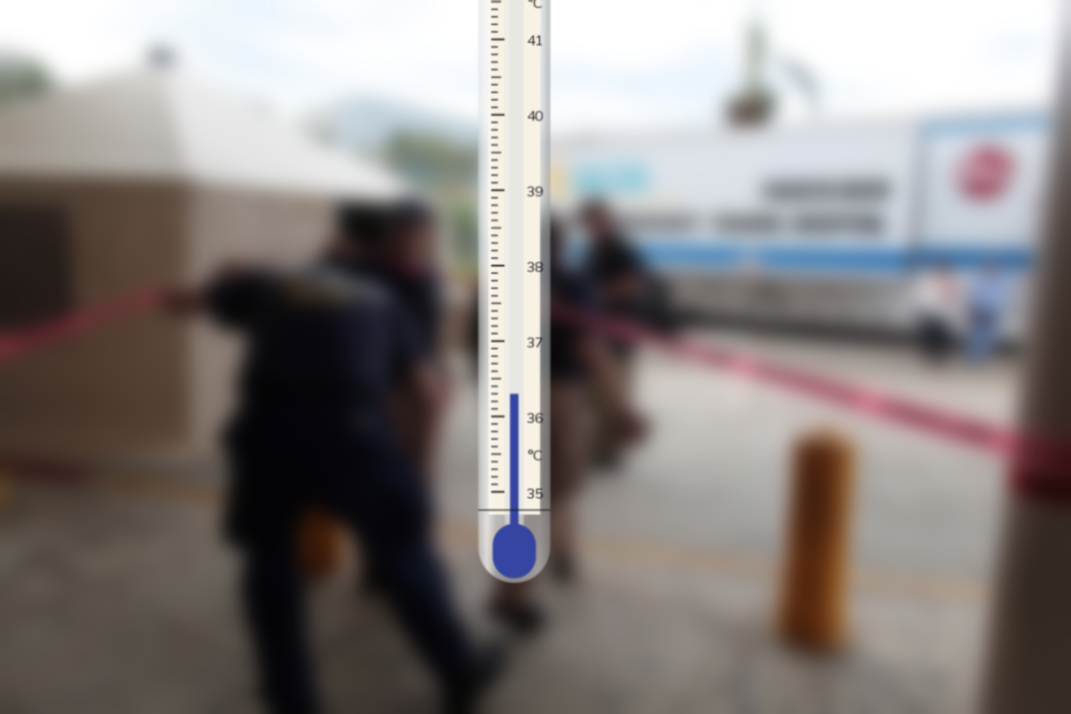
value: 36.3
